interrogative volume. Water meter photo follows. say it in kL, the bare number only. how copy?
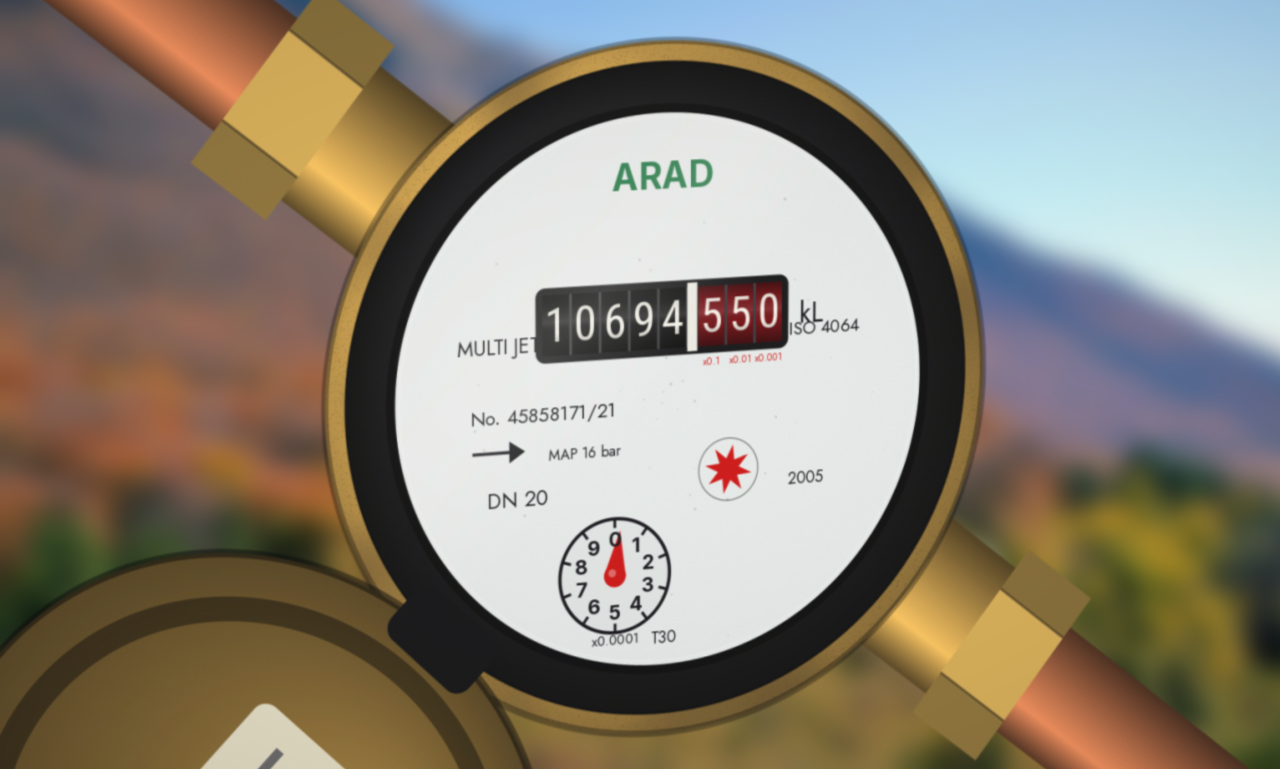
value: 10694.5500
